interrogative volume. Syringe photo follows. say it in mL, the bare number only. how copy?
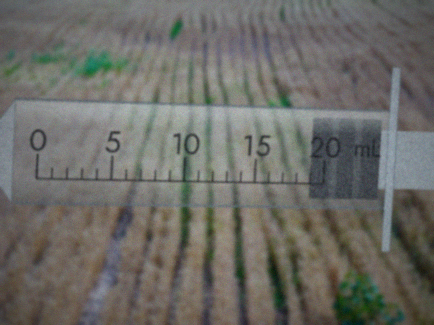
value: 19
